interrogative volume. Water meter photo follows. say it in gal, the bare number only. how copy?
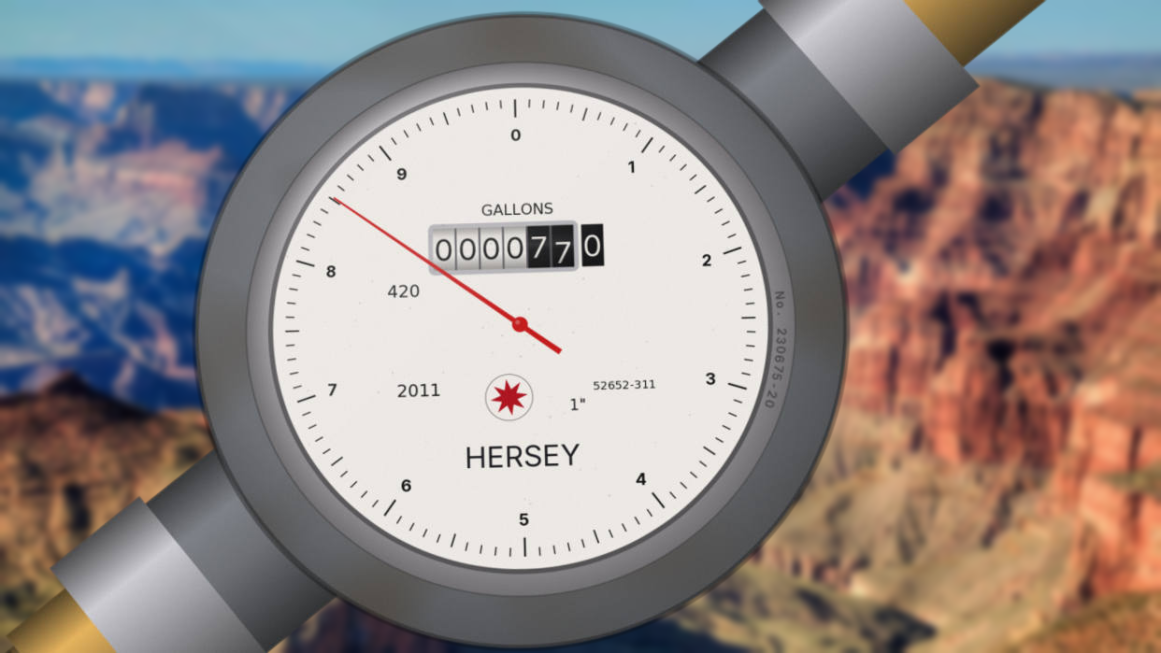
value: 768.5
